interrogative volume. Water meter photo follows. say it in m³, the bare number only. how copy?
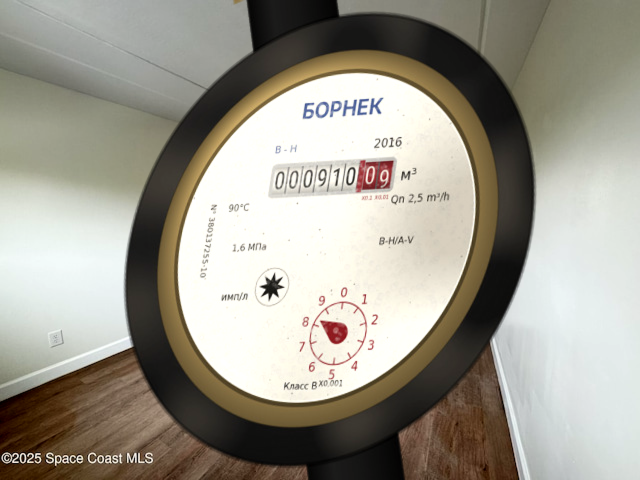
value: 910.088
